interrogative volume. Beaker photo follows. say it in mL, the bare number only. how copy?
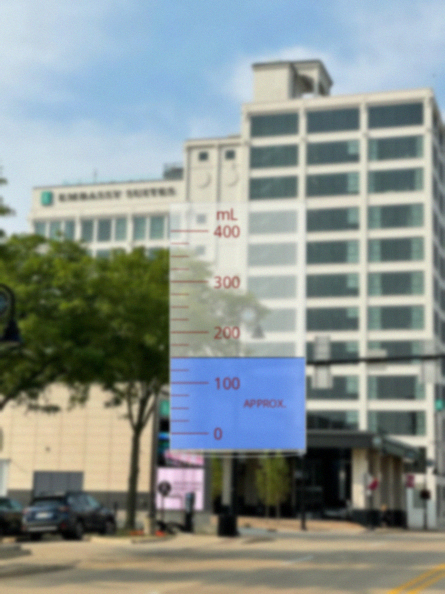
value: 150
